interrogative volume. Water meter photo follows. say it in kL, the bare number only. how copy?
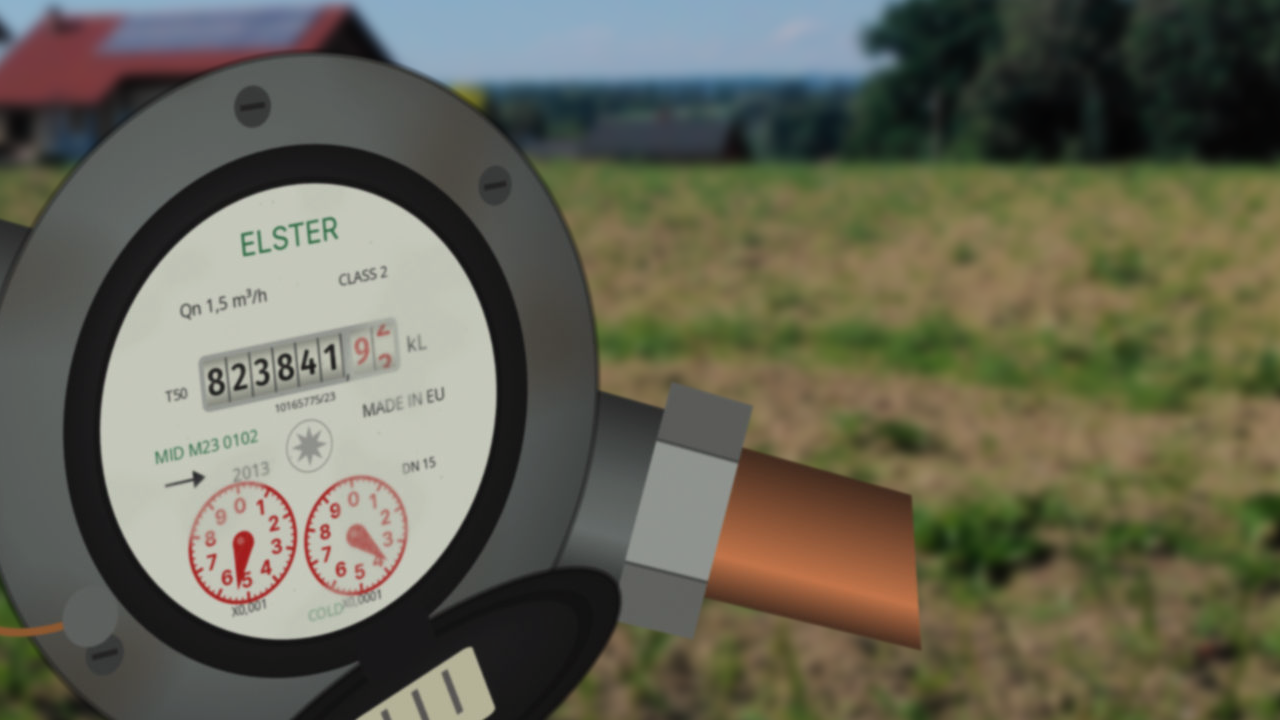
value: 823841.9253
